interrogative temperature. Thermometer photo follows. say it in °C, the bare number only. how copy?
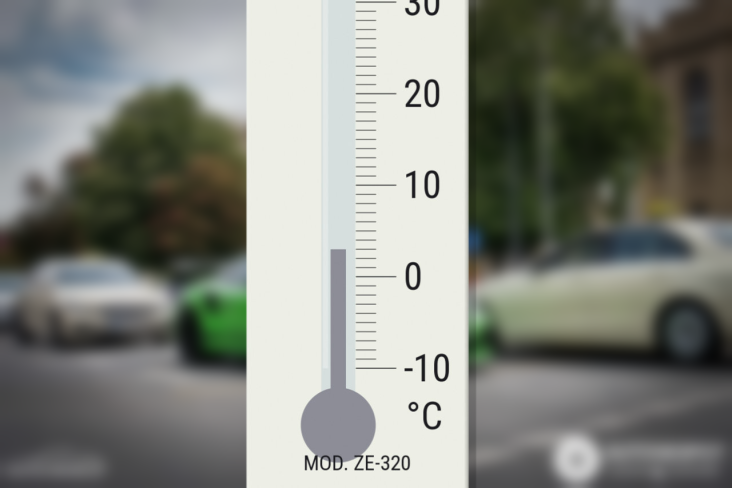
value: 3
